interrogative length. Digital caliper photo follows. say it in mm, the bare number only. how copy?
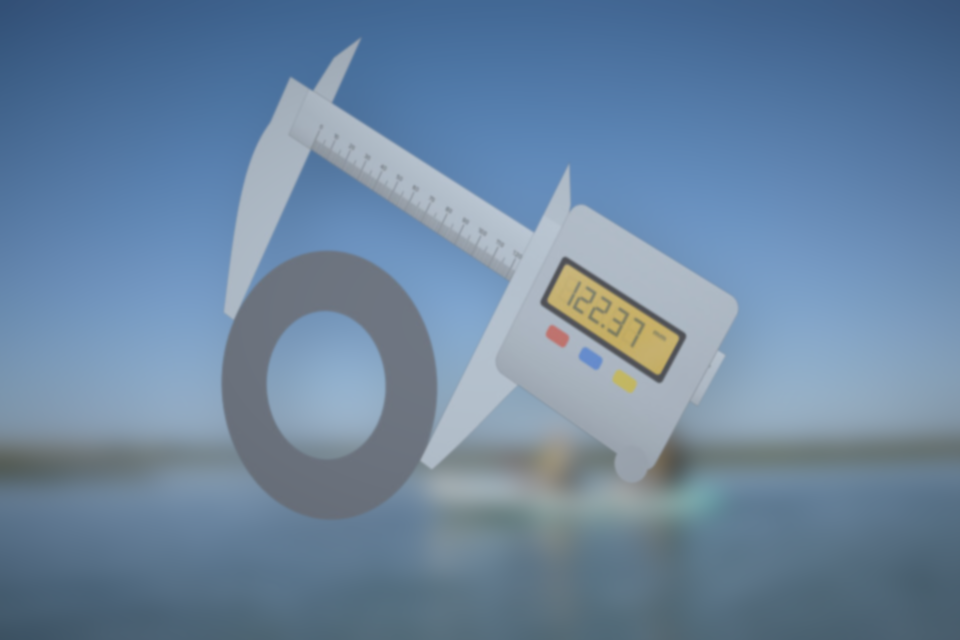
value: 122.37
